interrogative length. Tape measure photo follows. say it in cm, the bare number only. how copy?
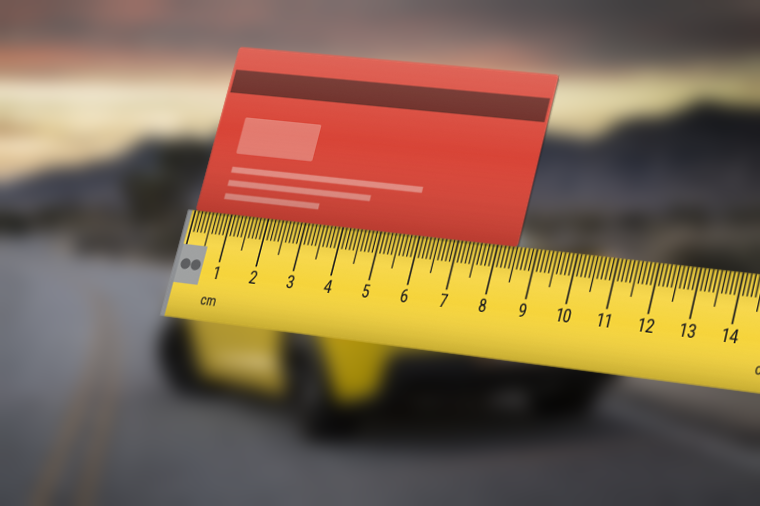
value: 8.5
